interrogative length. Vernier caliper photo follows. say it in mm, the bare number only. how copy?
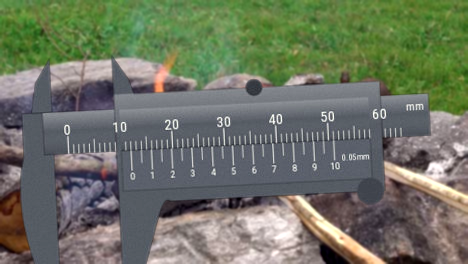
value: 12.0
